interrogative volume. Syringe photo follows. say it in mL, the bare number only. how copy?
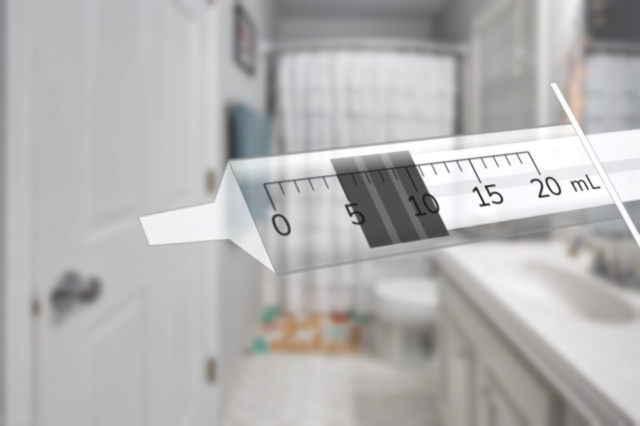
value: 5
